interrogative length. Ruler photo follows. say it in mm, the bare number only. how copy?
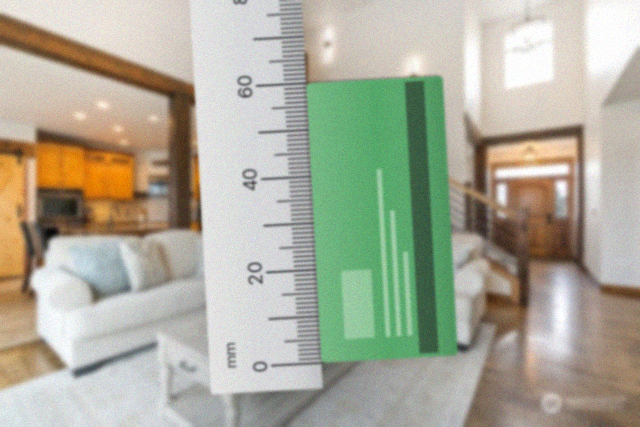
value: 60
